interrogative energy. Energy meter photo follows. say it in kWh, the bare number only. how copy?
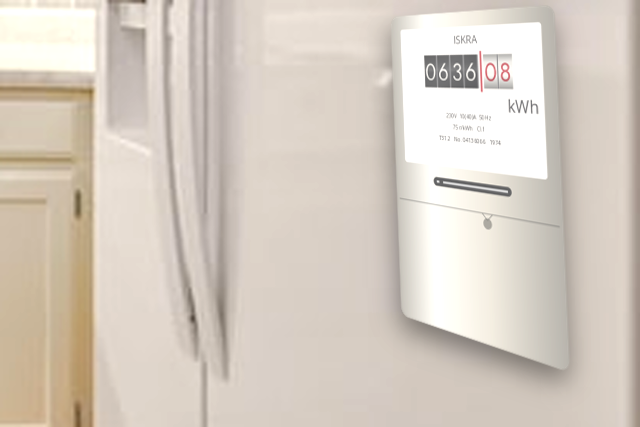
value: 636.08
